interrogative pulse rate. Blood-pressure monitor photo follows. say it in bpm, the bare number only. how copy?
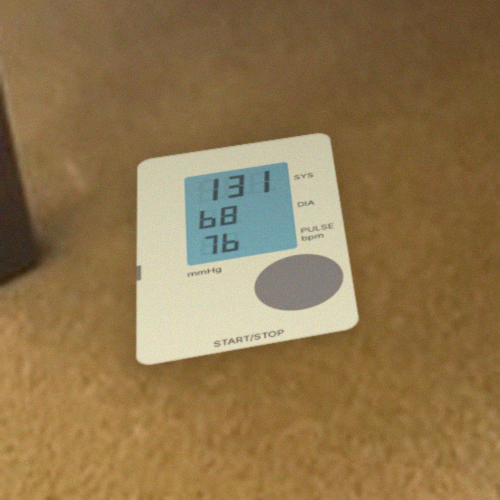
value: 76
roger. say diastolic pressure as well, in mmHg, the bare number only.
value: 68
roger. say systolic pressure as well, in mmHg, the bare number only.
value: 131
